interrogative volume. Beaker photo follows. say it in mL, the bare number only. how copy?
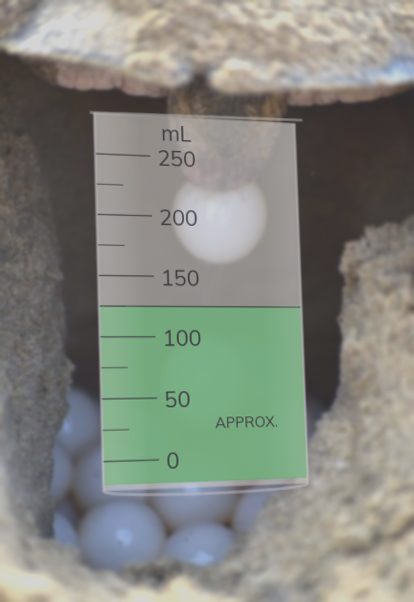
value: 125
